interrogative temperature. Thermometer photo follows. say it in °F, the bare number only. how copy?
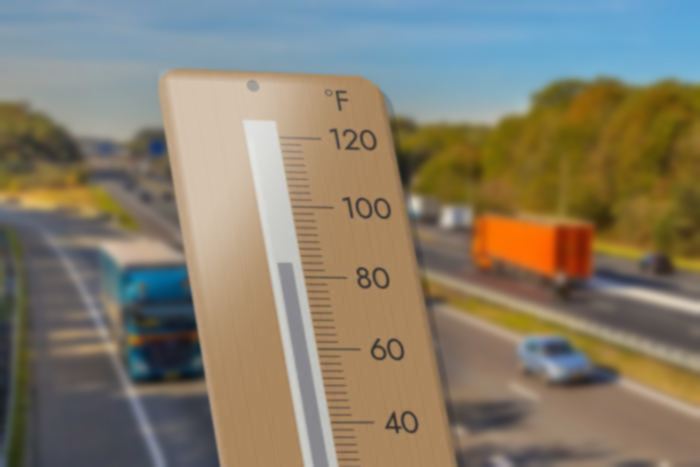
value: 84
